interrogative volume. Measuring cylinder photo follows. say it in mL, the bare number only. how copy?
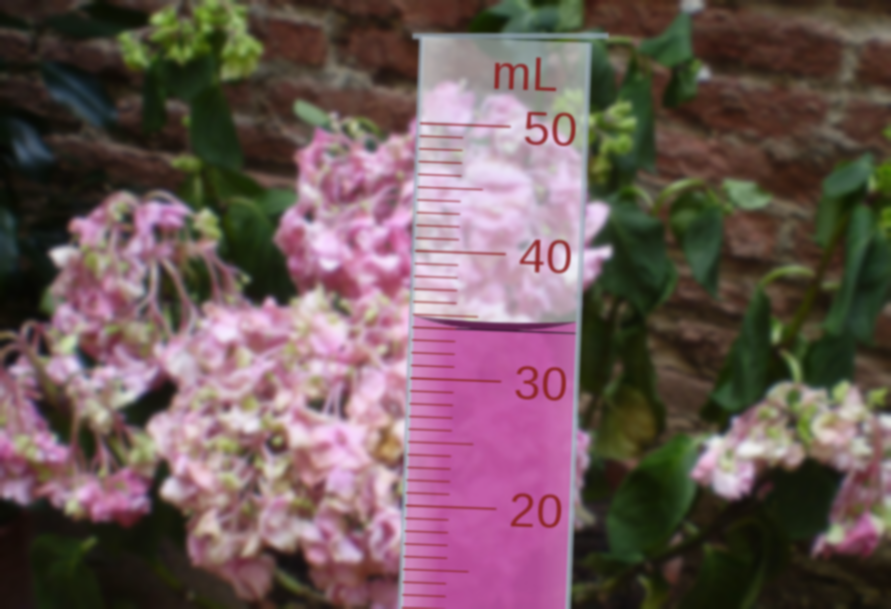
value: 34
